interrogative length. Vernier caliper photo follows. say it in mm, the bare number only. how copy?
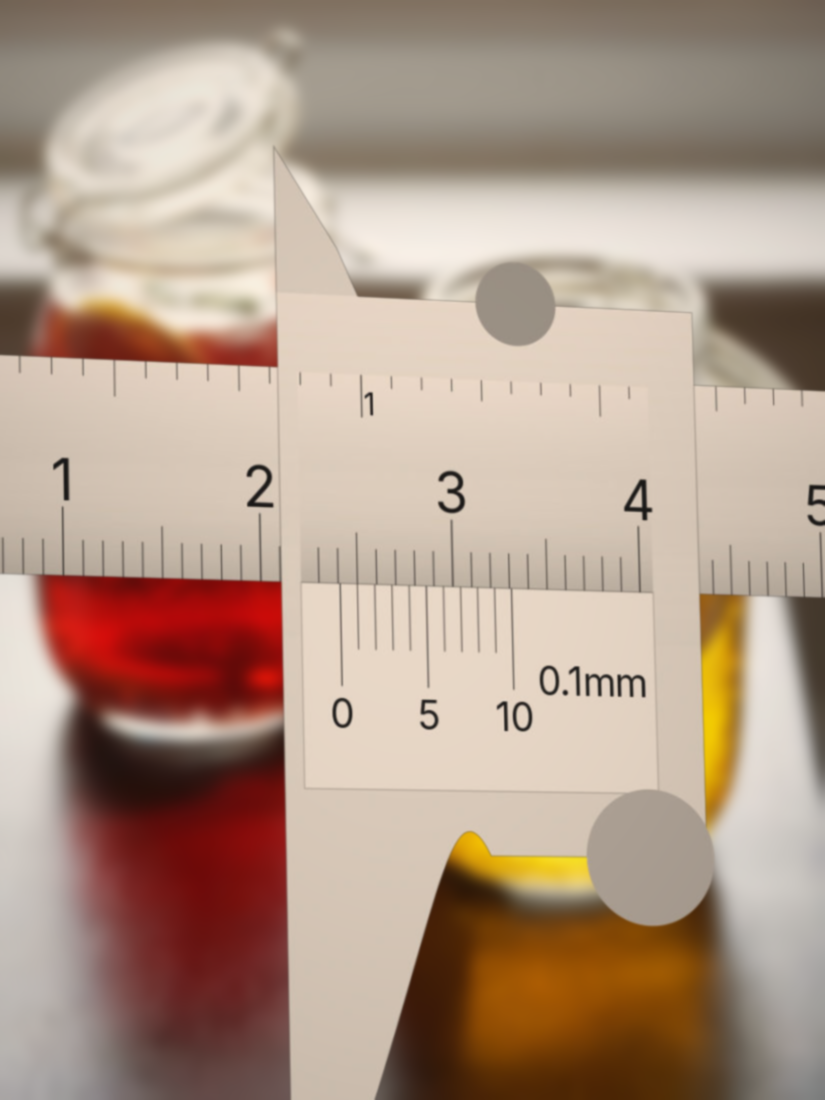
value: 24.1
